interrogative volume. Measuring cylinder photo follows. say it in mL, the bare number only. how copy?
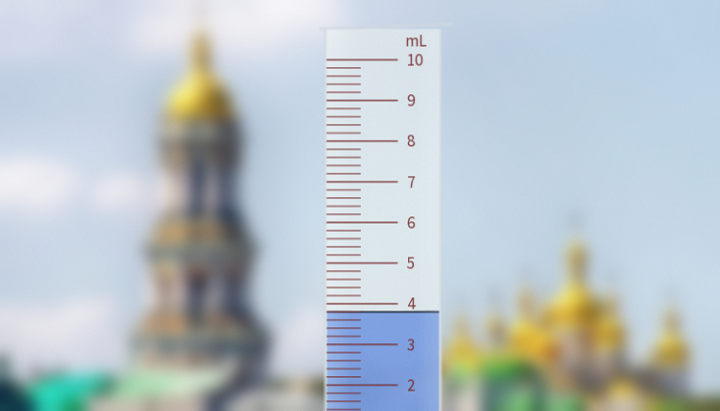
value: 3.8
